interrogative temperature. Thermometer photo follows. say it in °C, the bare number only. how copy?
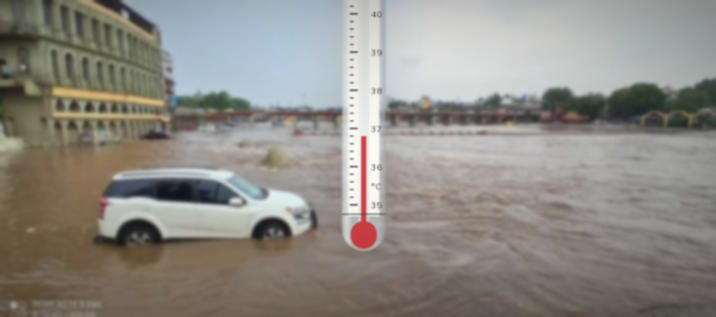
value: 36.8
